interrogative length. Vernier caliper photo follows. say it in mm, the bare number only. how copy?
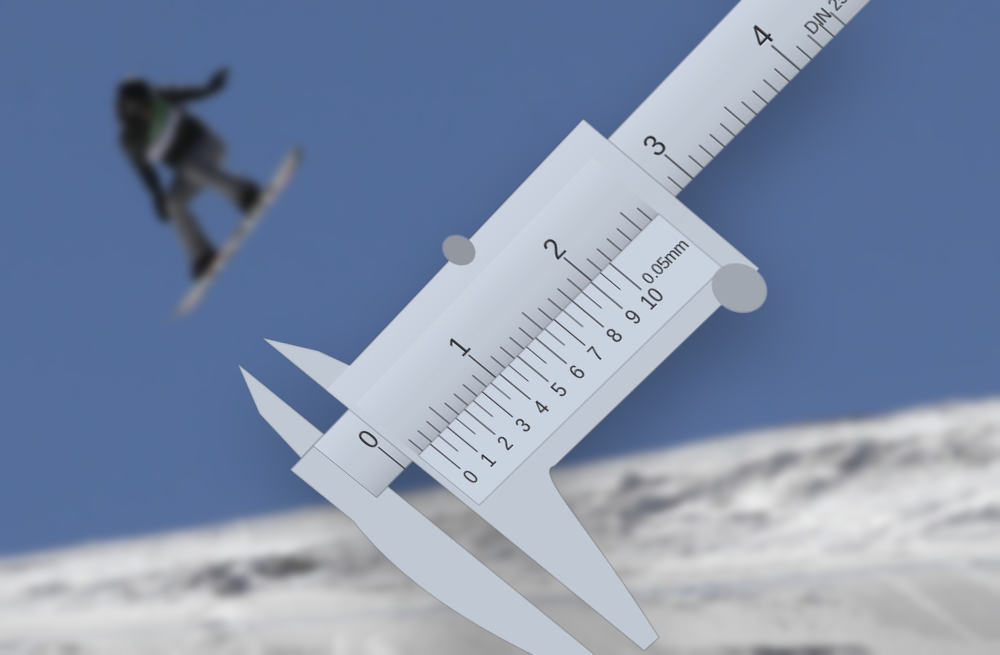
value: 2.8
